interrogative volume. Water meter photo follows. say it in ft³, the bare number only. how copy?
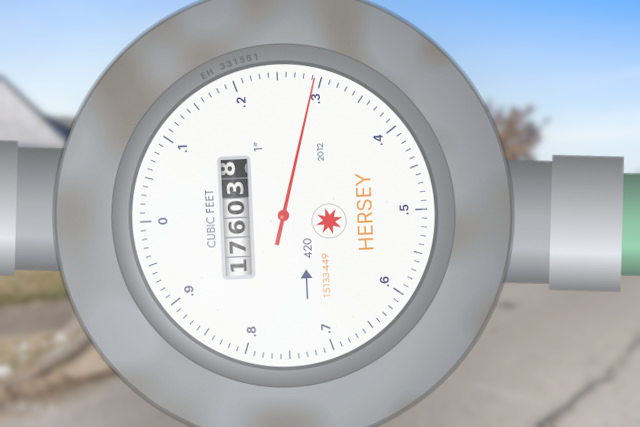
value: 176038.29
